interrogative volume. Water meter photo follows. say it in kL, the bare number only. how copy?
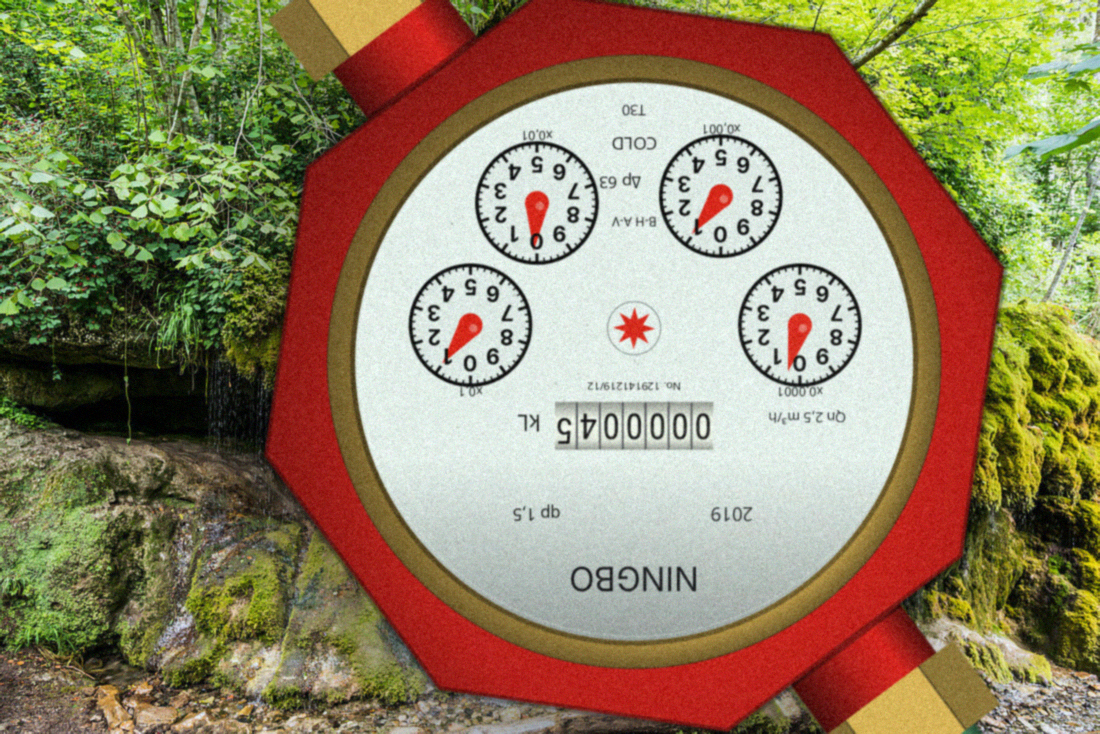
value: 45.1010
